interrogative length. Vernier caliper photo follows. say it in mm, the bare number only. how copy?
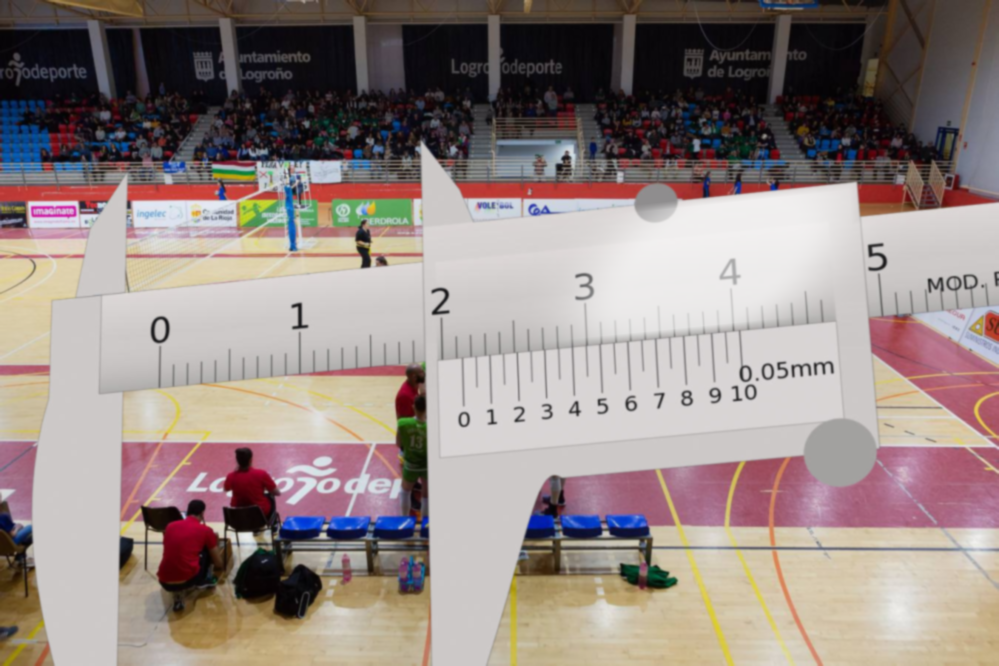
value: 21.4
